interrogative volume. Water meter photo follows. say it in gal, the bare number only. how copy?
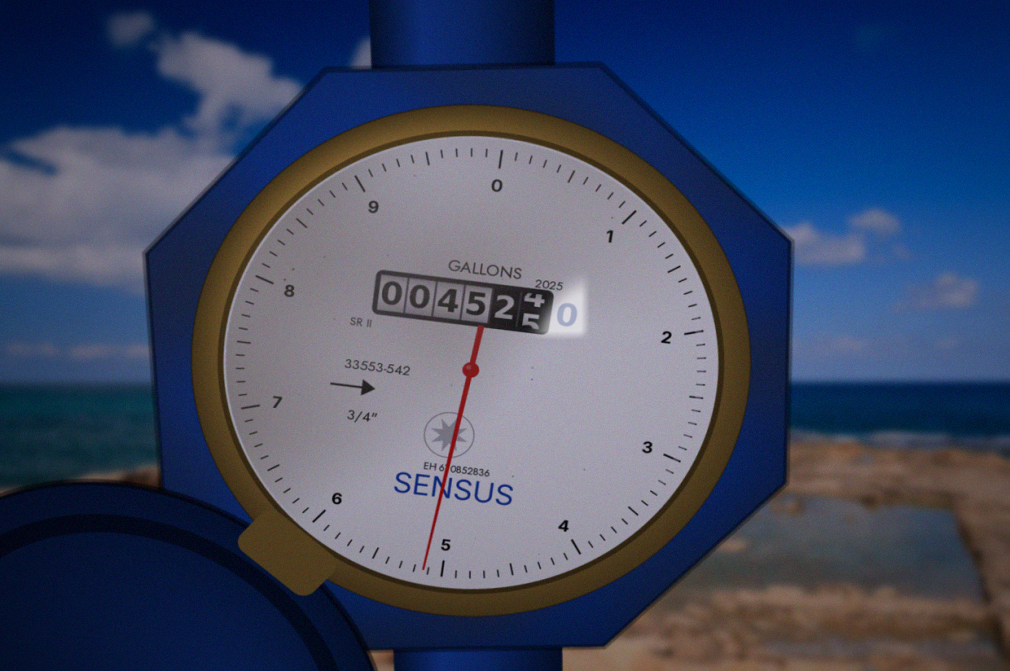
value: 45245.1
